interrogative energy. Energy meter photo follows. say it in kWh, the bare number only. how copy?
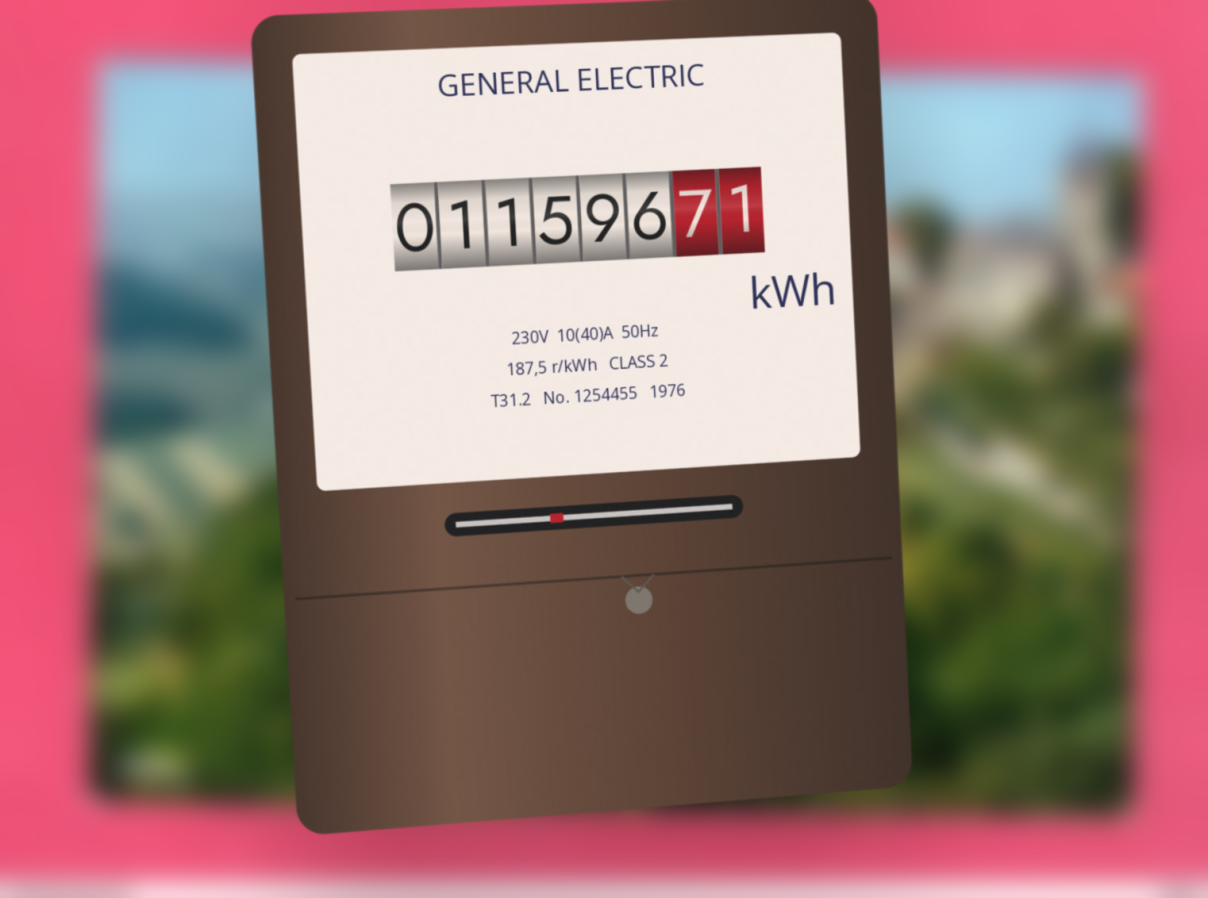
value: 11596.71
